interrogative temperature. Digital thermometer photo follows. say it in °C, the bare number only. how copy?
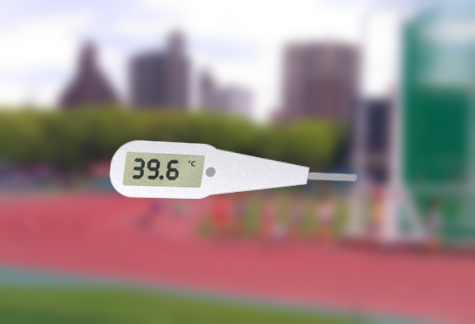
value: 39.6
